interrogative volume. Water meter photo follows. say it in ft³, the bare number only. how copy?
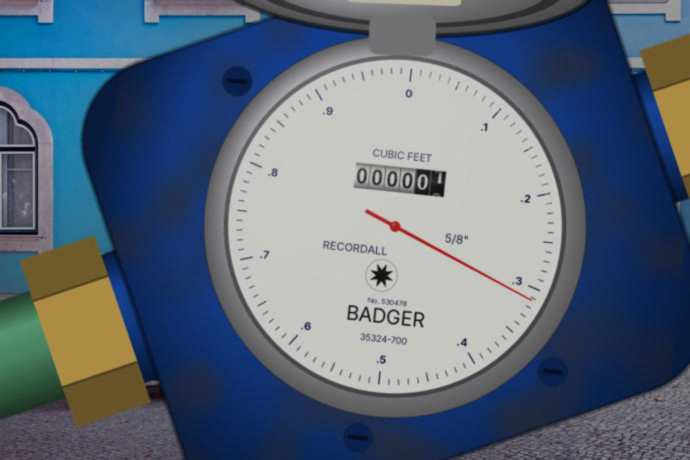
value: 1.31
